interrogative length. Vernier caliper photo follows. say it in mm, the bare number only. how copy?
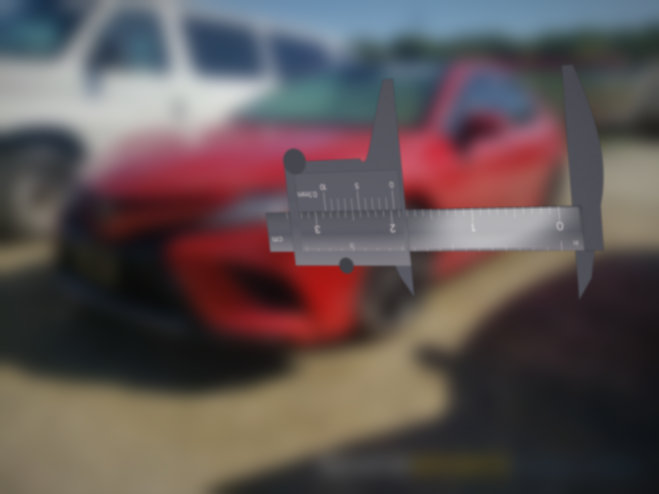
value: 19.6
